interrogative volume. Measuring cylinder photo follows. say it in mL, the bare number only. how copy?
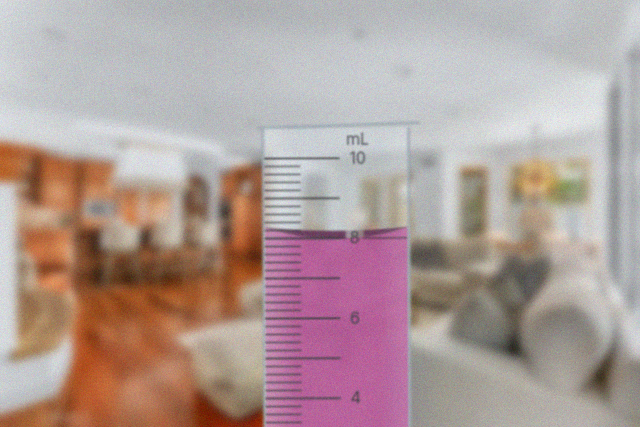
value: 8
